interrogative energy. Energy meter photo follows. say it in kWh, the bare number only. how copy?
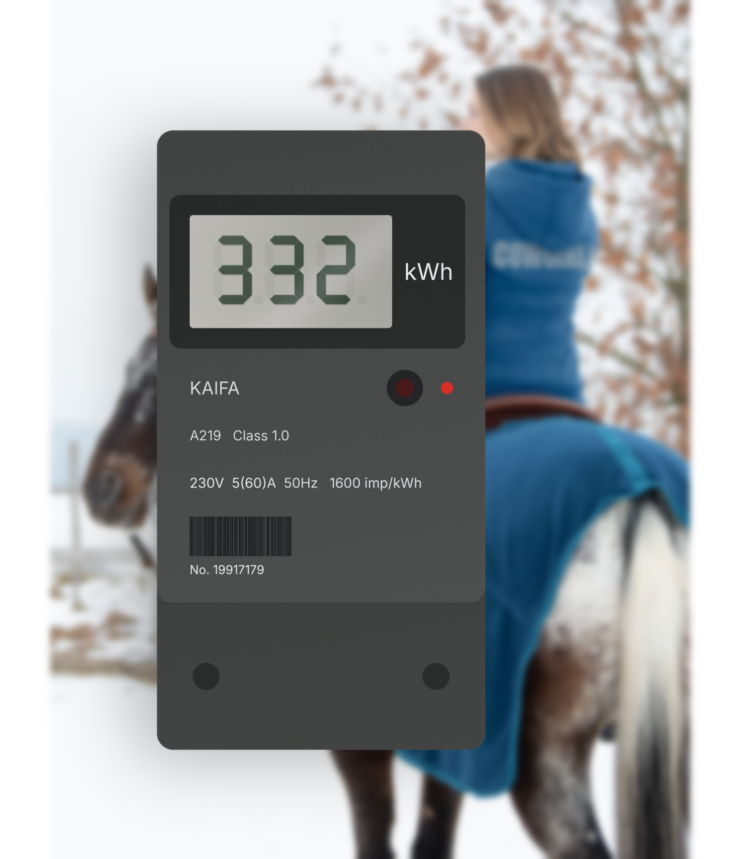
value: 332
